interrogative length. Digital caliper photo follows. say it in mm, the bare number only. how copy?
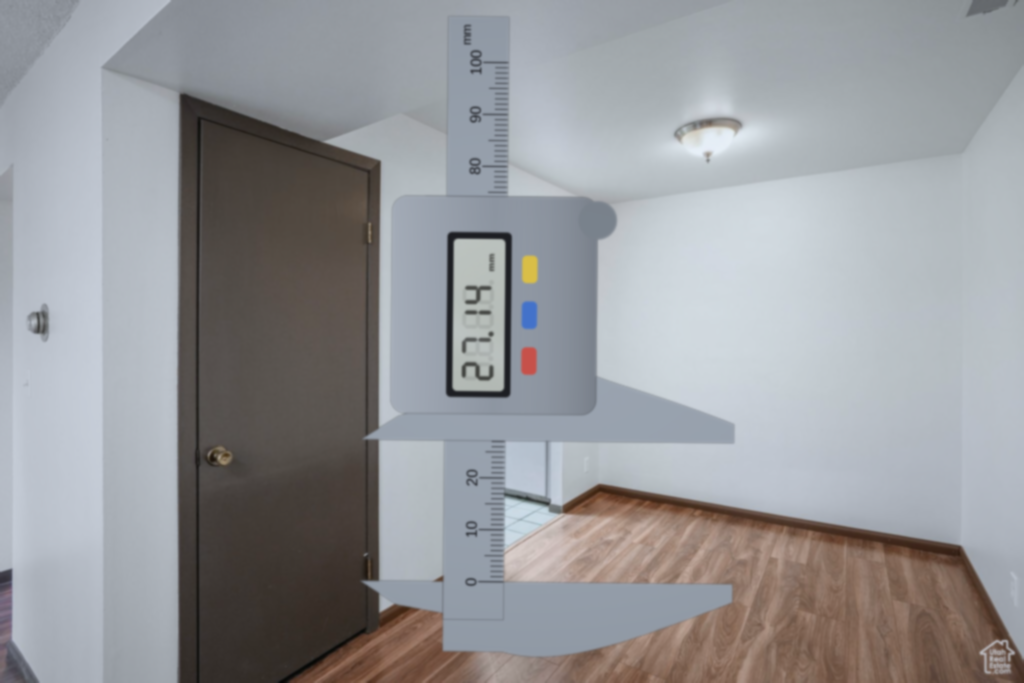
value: 27.14
